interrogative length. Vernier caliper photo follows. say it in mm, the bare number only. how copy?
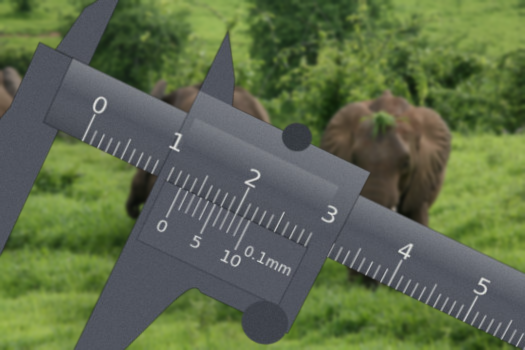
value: 12.8
